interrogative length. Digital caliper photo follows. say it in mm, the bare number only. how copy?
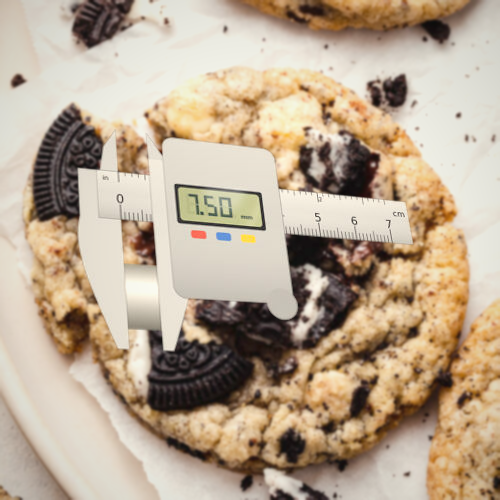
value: 7.50
